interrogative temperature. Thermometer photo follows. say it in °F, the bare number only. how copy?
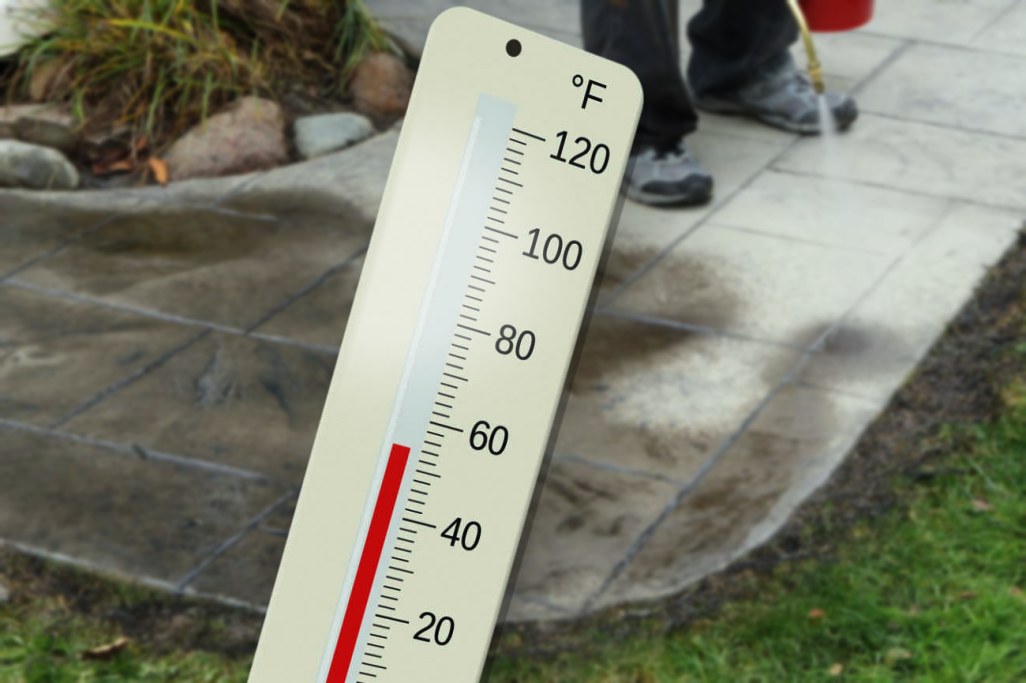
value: 54
